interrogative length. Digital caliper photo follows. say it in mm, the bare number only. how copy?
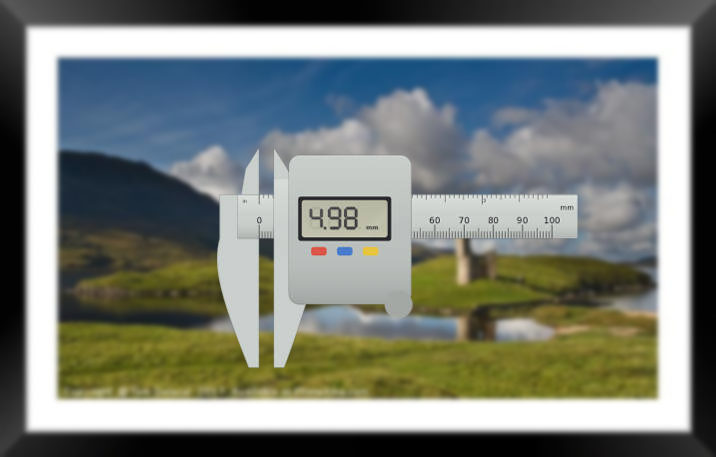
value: 4.98
